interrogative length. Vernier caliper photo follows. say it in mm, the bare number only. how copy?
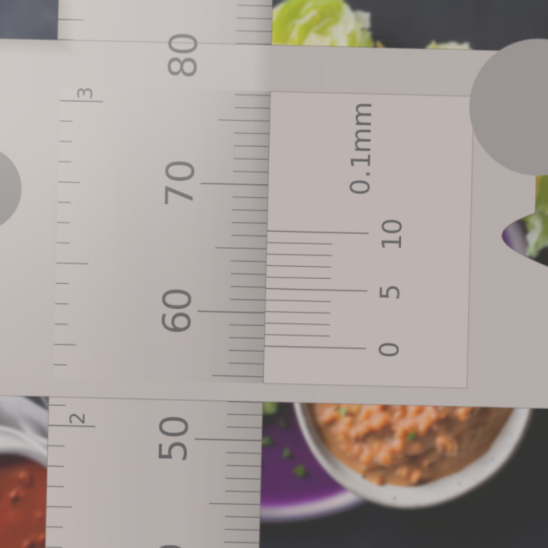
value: 57.4
